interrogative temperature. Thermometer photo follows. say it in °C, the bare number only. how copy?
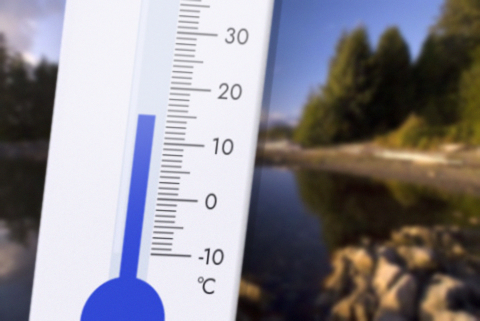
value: 15
